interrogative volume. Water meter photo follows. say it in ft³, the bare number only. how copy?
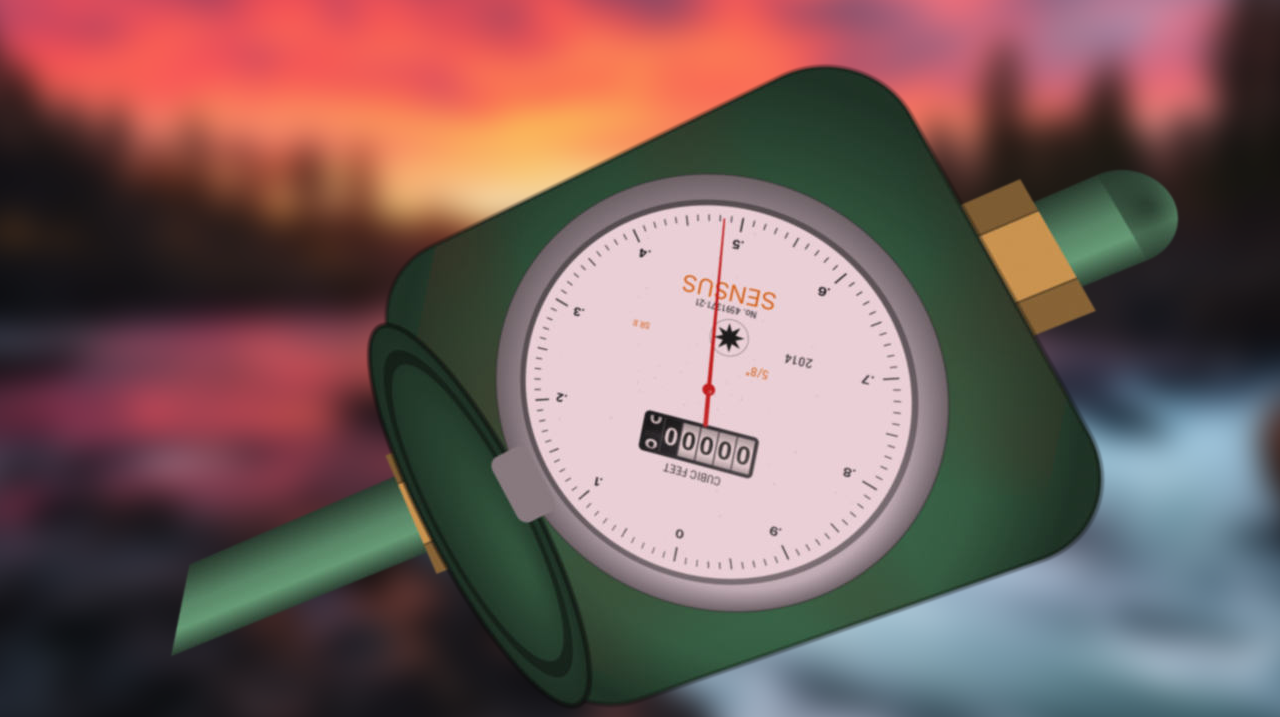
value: 8.48
